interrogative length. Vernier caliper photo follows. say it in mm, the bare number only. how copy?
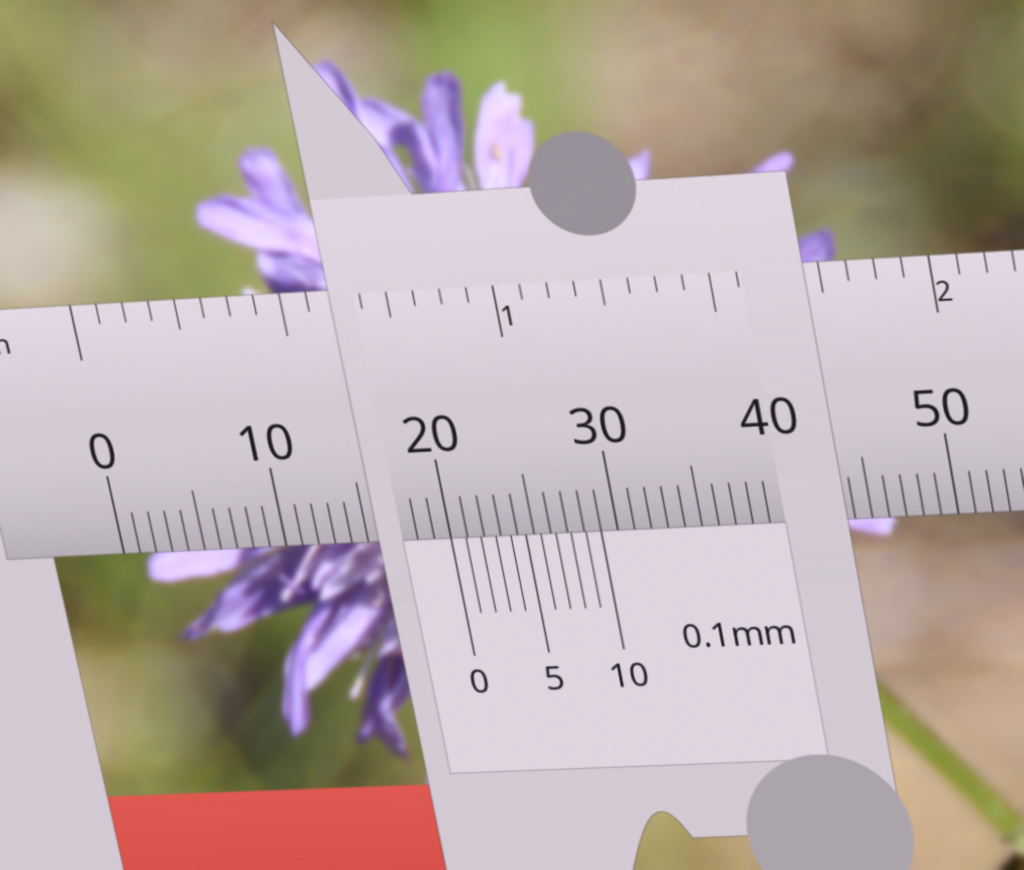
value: 20.0
